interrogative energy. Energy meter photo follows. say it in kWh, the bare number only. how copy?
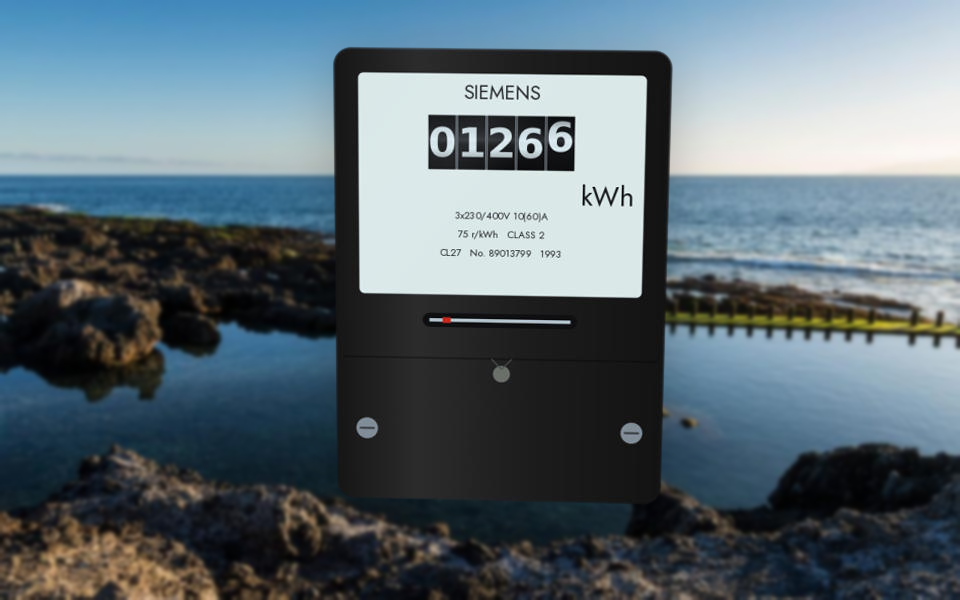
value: 1266
